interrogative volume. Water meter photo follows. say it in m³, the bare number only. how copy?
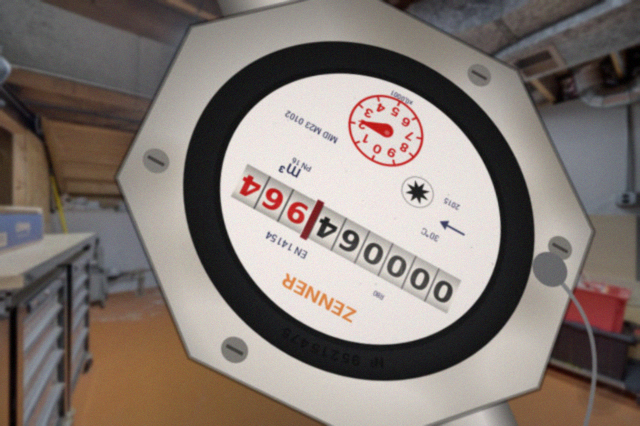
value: 64.9642
